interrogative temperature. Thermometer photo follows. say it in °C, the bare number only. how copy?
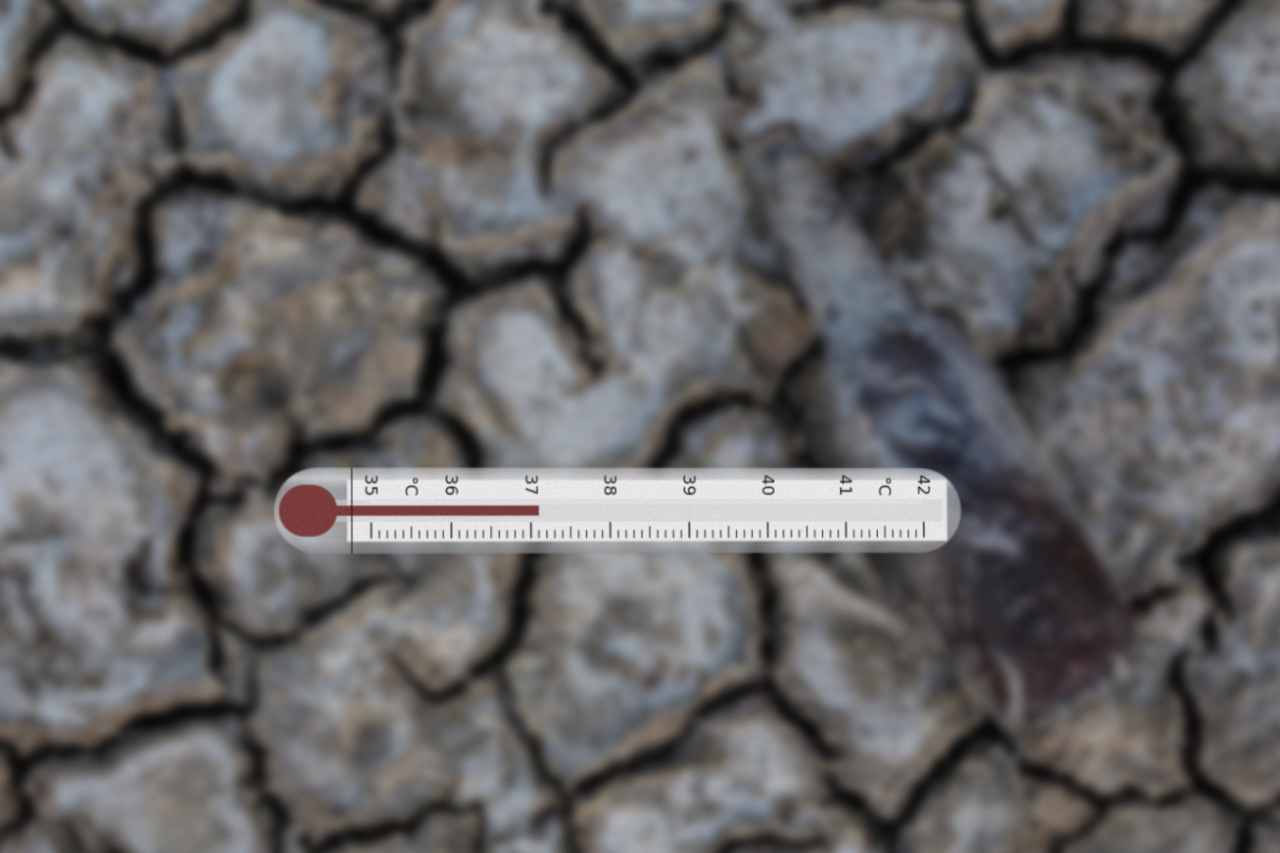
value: 37.1
